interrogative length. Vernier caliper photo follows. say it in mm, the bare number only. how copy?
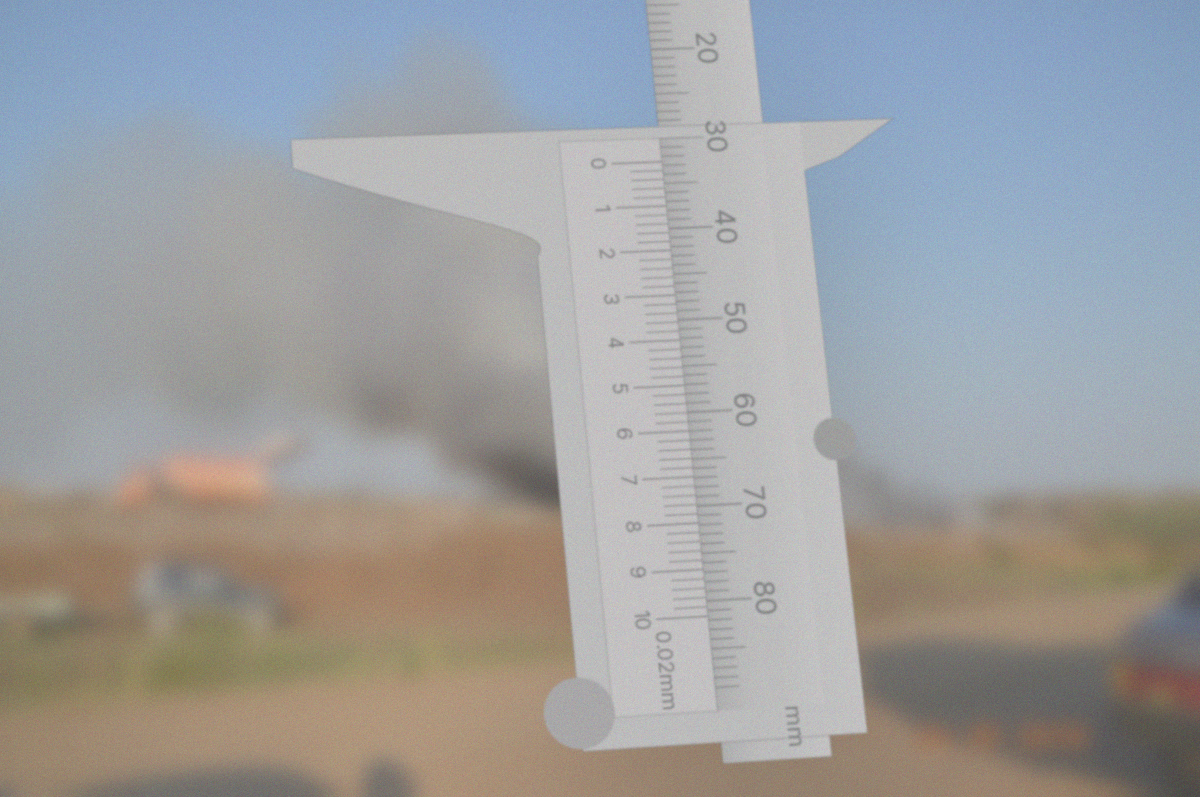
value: 32.6
